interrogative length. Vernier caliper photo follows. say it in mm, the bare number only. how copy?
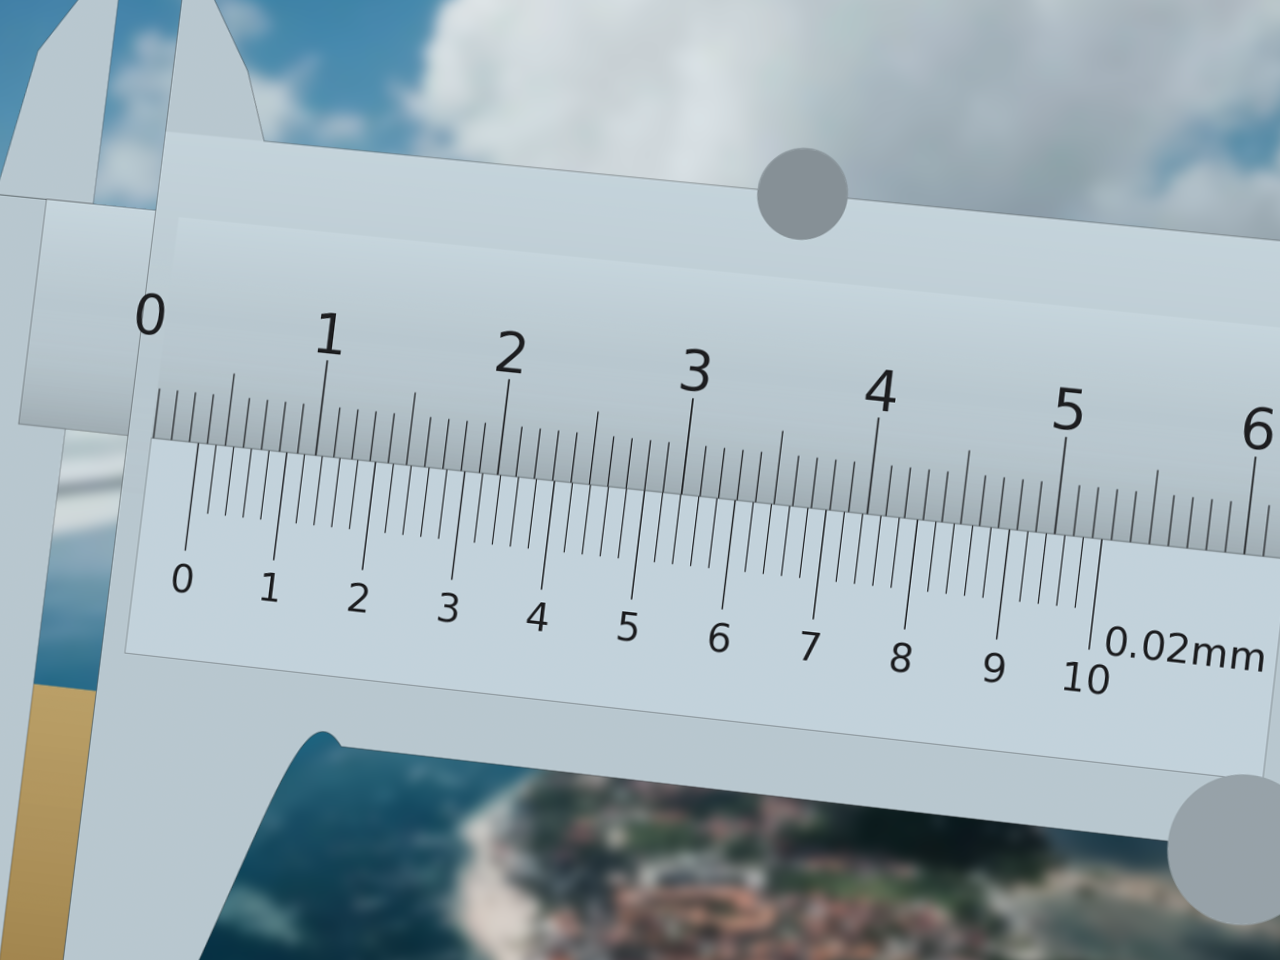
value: 3.5
